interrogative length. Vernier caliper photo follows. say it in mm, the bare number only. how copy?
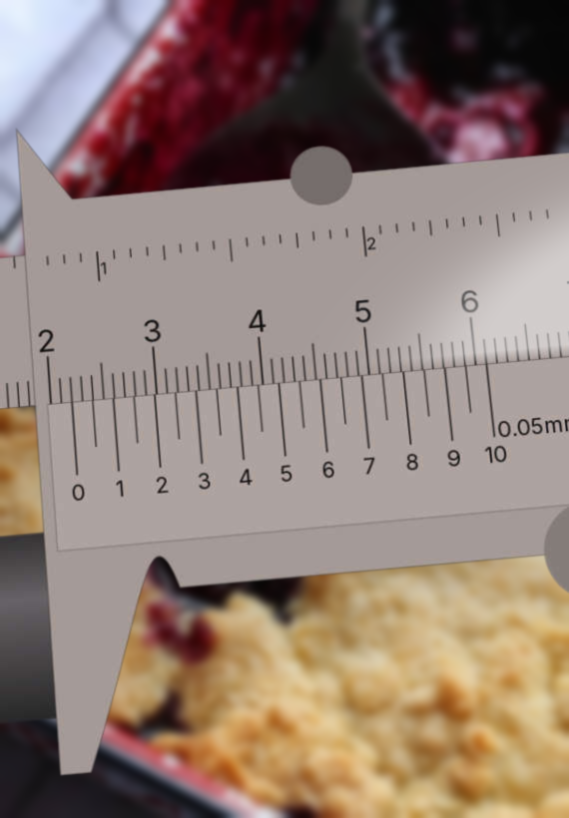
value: 22.0
